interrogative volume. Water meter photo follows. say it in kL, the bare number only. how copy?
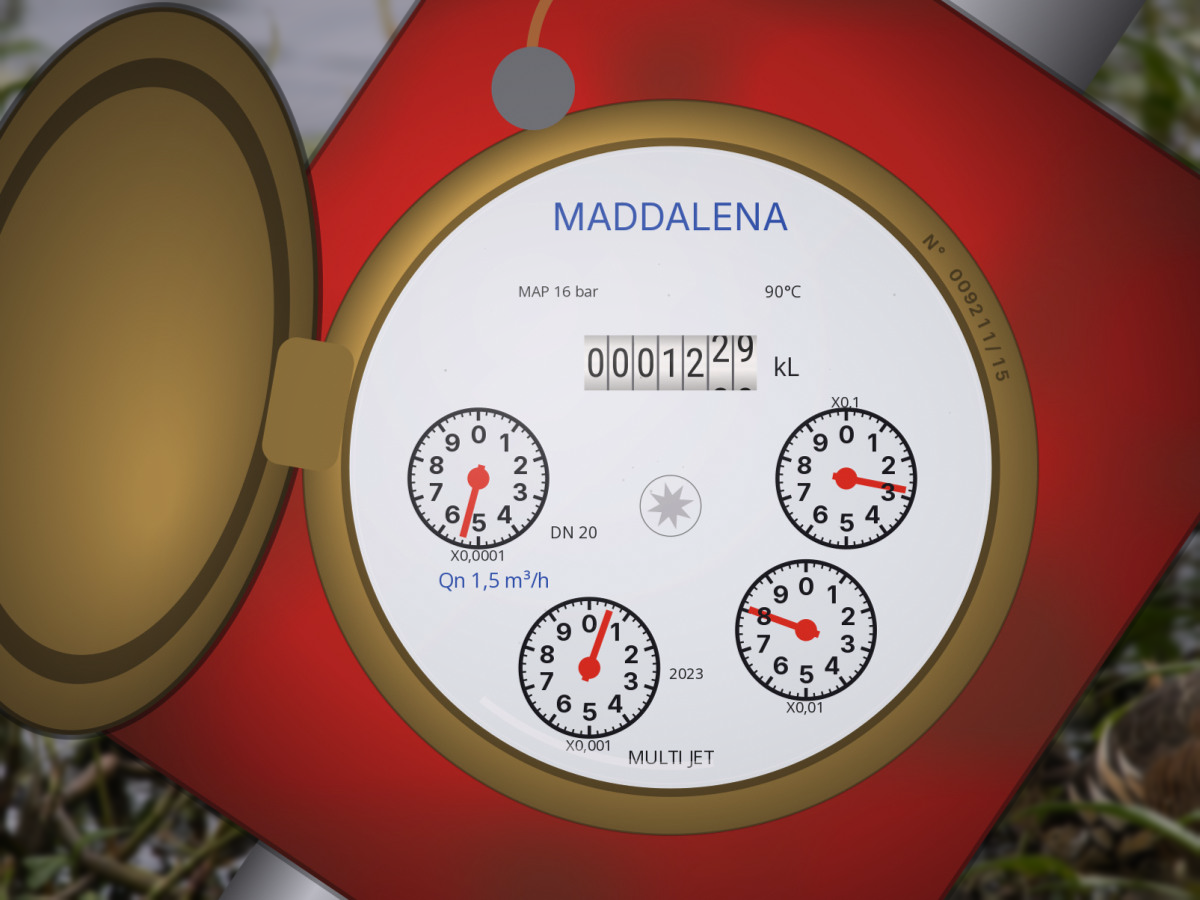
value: 1229.2805
